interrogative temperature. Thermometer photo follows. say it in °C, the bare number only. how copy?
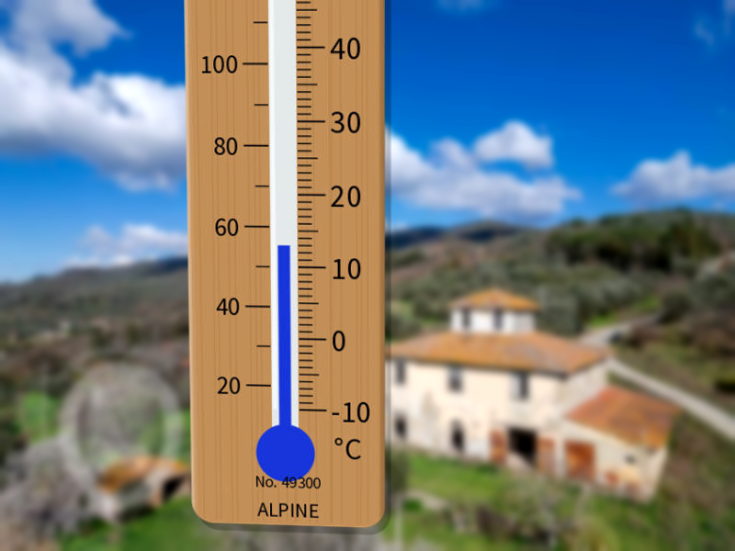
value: 13
